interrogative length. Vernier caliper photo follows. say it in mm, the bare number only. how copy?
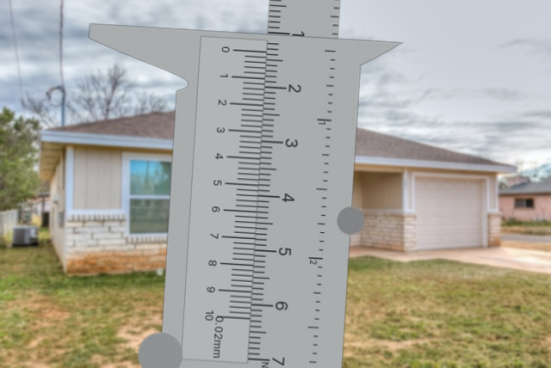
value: 13.6
